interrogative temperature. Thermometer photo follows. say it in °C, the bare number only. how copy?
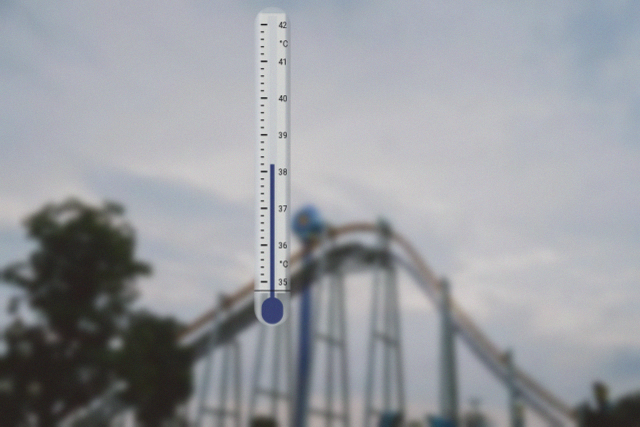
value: 38.2
